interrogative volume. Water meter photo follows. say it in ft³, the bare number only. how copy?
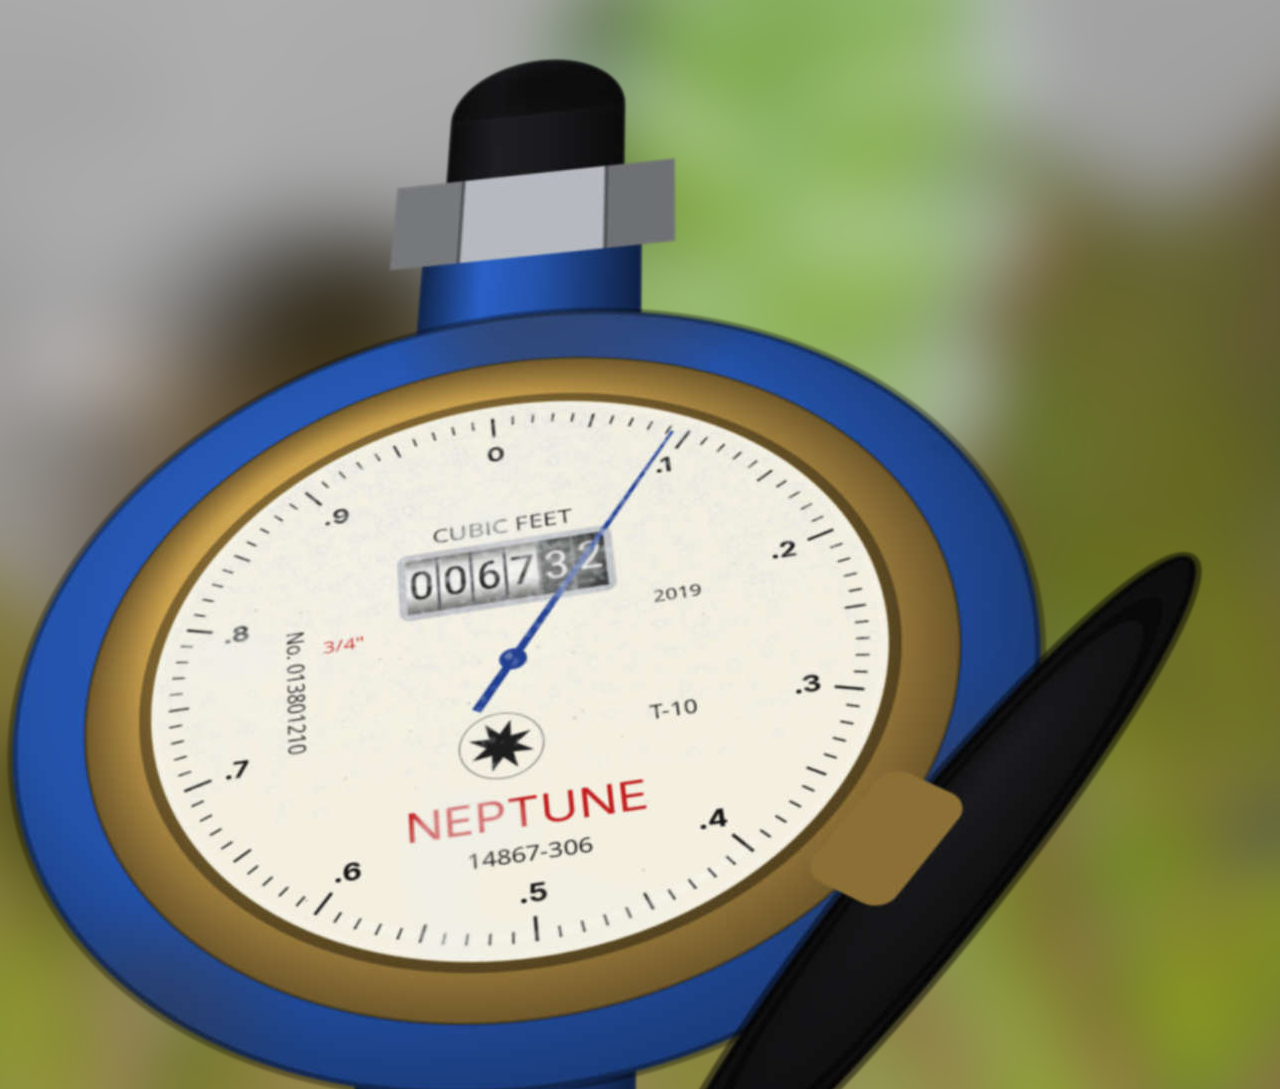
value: 6732.09
